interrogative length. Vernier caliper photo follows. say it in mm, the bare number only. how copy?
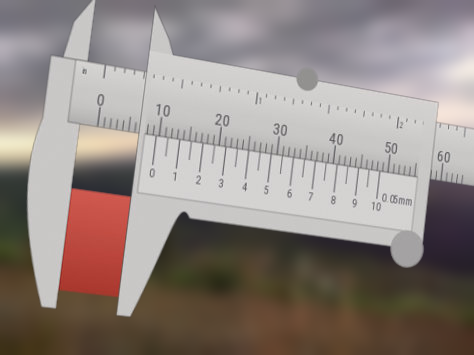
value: 9.5
